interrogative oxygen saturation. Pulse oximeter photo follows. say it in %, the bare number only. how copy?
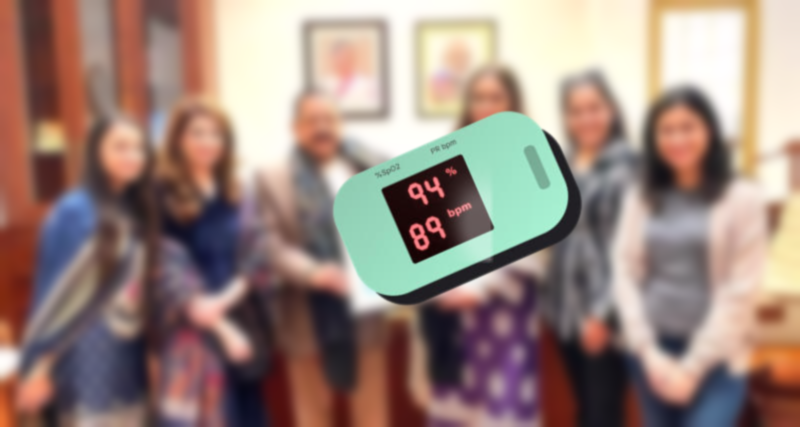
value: 94
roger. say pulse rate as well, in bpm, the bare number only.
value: 89
